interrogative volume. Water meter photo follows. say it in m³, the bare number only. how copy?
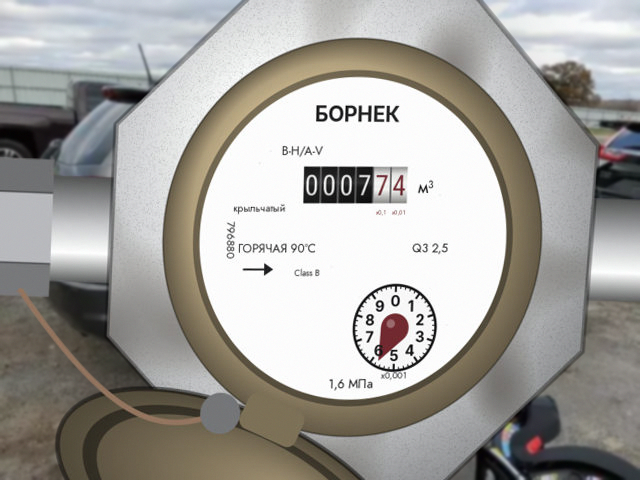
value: 7.745
